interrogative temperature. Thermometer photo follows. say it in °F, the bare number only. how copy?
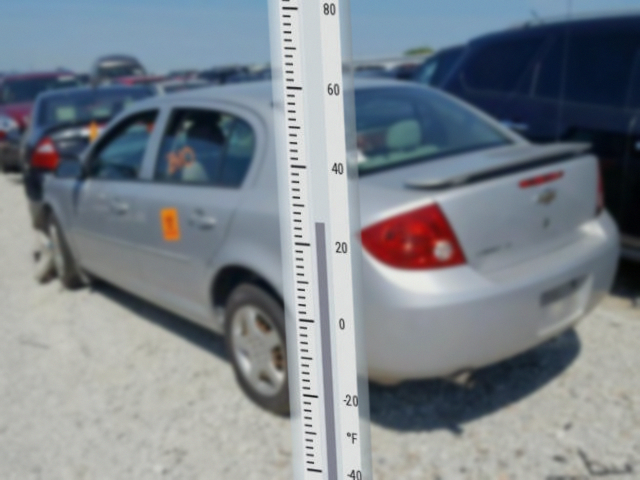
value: 26
